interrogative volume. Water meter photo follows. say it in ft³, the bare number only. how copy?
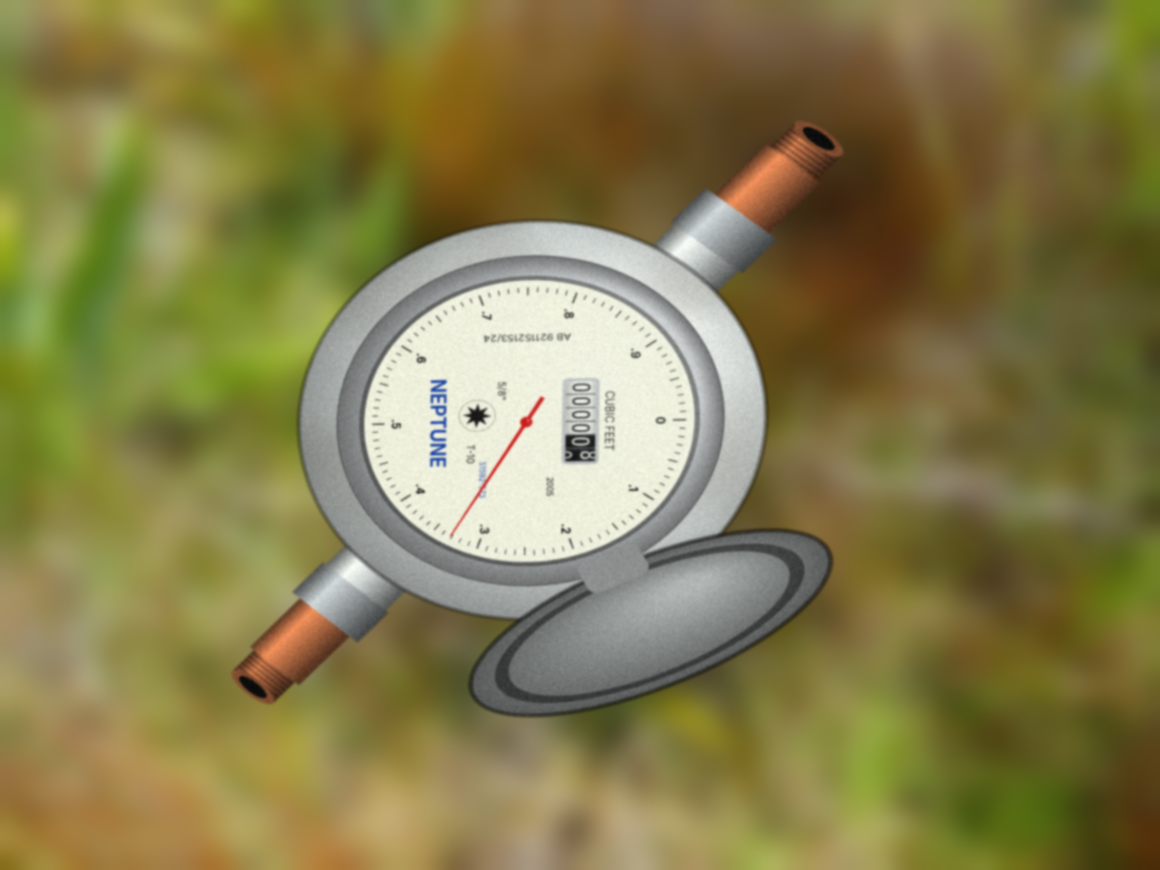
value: 8.33
